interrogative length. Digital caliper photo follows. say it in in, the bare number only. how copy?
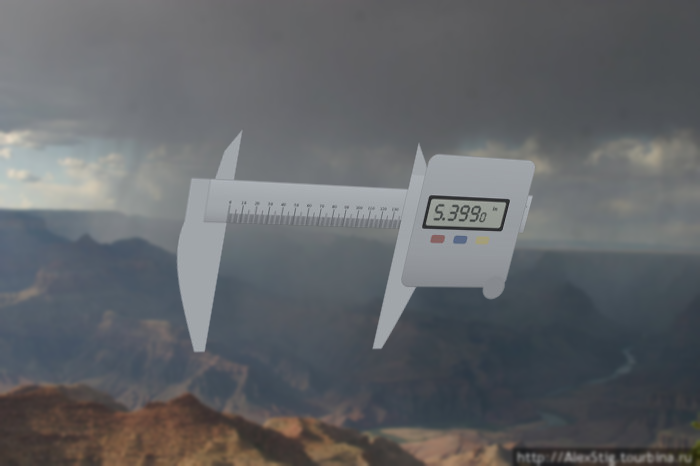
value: 5.3990
